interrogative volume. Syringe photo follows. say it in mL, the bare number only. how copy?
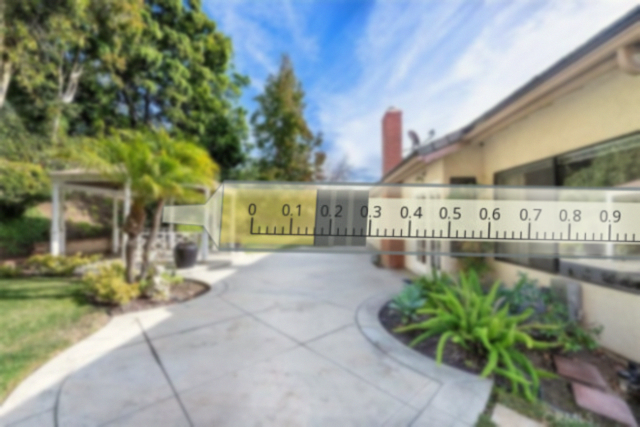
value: 0.16
